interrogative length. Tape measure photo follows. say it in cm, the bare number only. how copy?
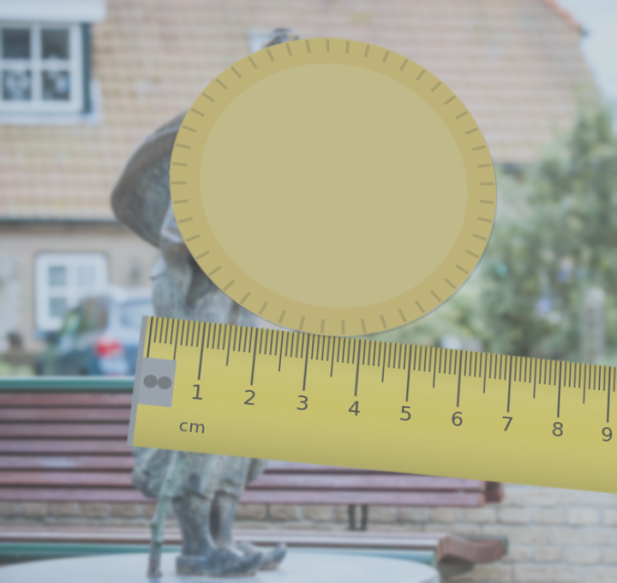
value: 6.5
